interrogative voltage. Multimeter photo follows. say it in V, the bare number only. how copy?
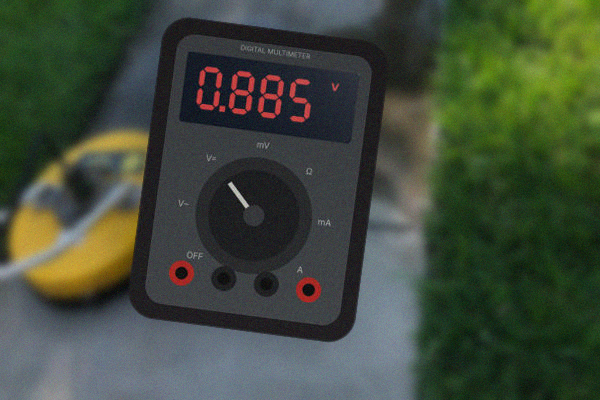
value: 0.885
